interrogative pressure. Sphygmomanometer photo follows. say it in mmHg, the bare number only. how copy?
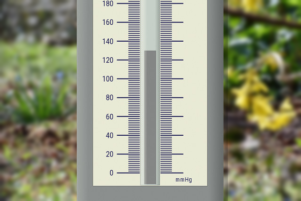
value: 130
